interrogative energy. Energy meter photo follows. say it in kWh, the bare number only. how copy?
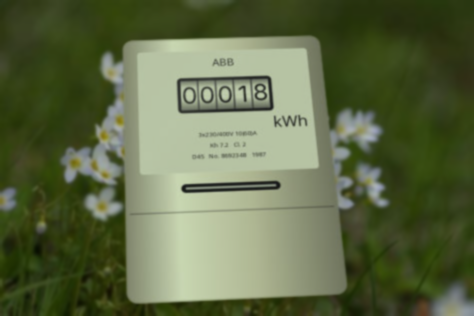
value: 18
